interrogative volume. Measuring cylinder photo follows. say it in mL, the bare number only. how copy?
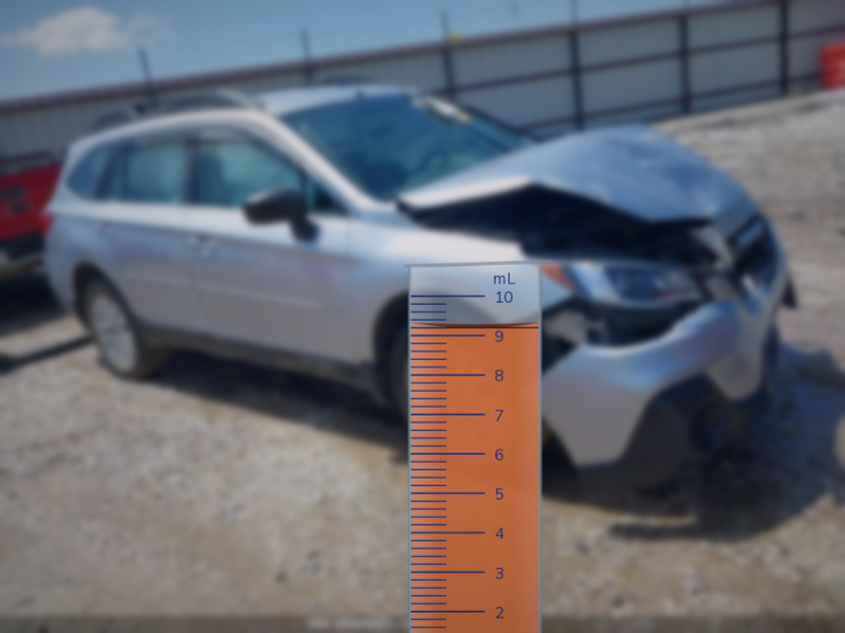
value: 9.2
